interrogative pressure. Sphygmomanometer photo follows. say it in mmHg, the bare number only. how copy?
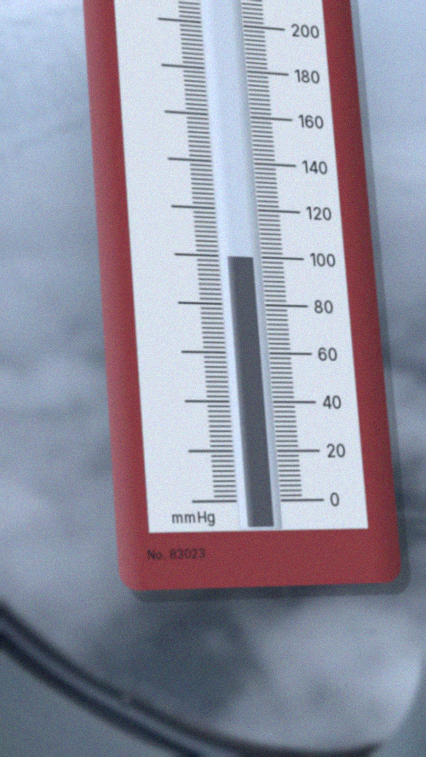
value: 100
